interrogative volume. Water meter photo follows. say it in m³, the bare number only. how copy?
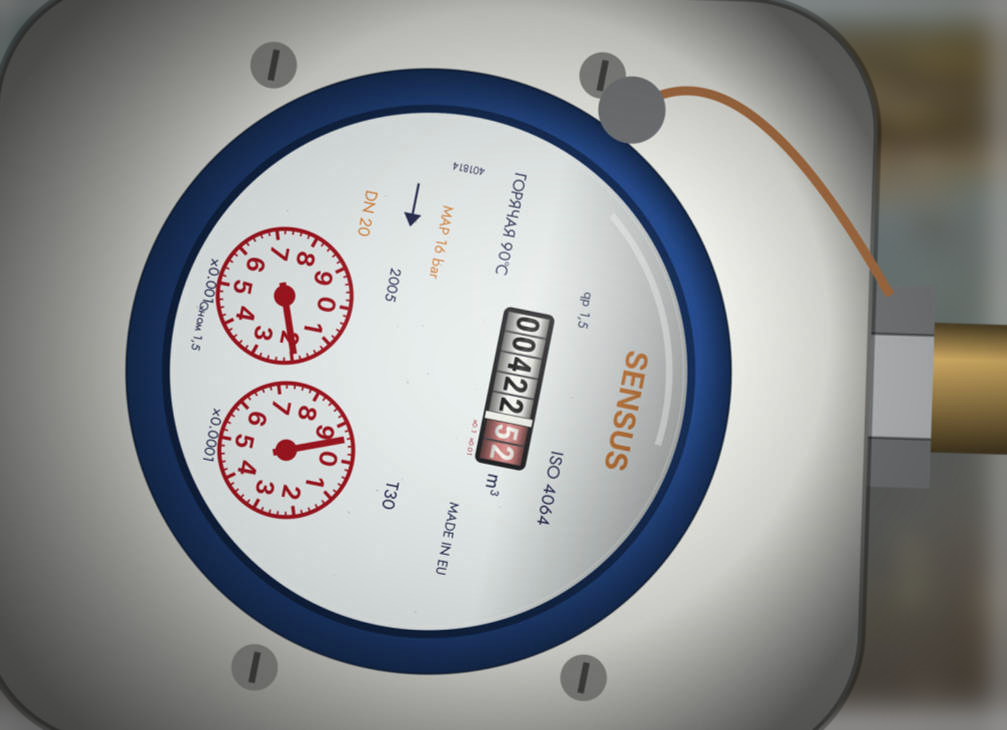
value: 422.5219
